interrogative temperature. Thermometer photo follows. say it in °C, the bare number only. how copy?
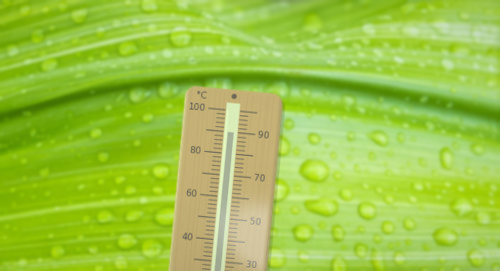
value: 90
